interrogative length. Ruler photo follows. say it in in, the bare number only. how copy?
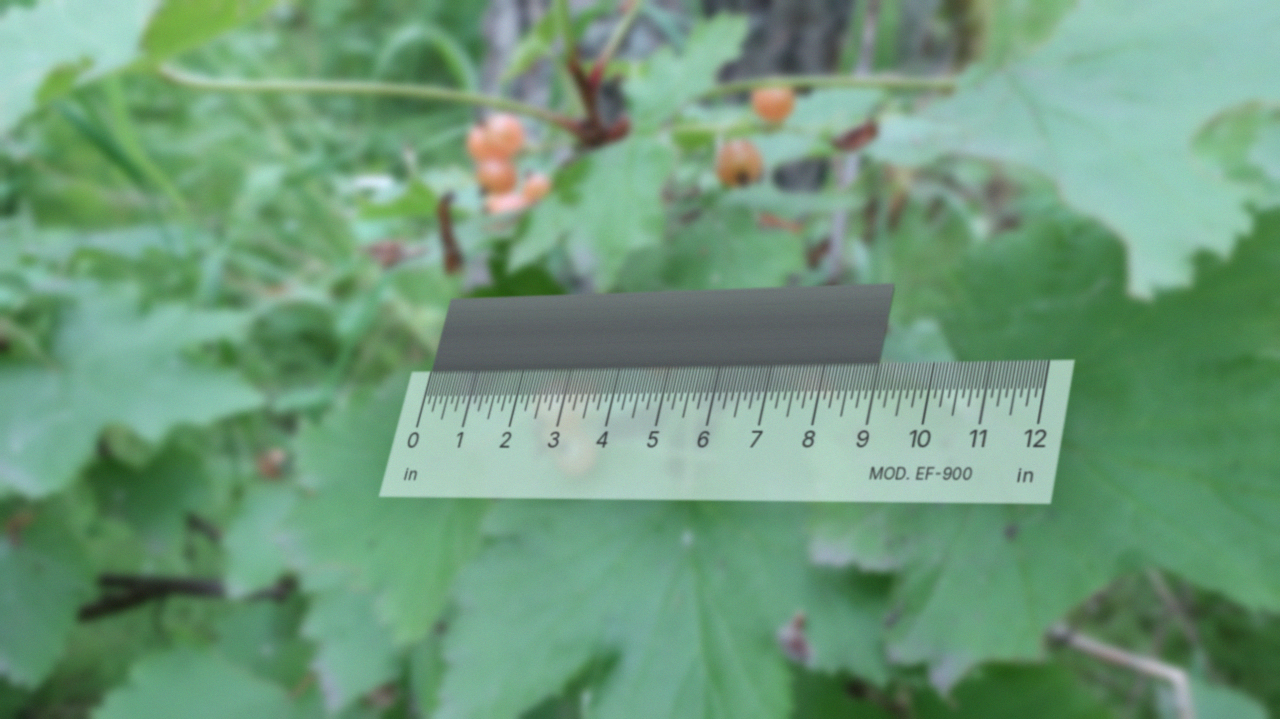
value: 9
